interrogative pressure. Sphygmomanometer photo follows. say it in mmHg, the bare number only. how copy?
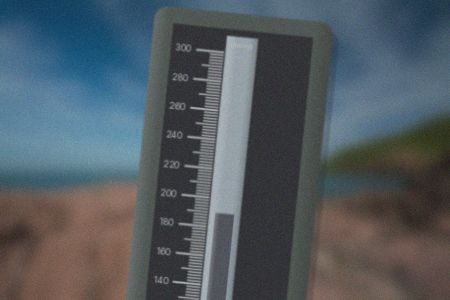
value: 190
